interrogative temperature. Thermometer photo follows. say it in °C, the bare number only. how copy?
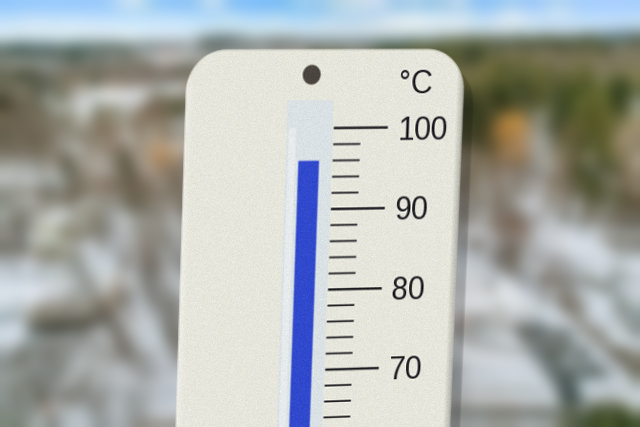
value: 96
